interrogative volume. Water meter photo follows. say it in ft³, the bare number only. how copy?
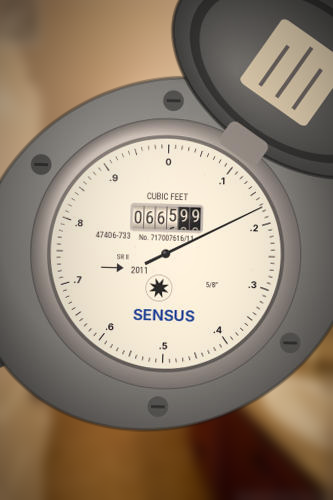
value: 66599.17
